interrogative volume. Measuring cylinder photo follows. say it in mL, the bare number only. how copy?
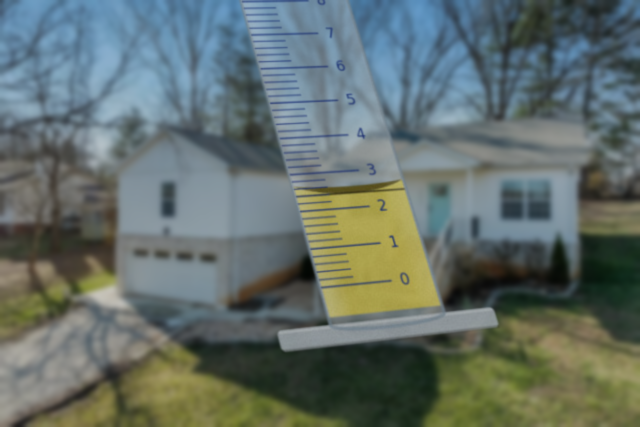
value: 2.4
